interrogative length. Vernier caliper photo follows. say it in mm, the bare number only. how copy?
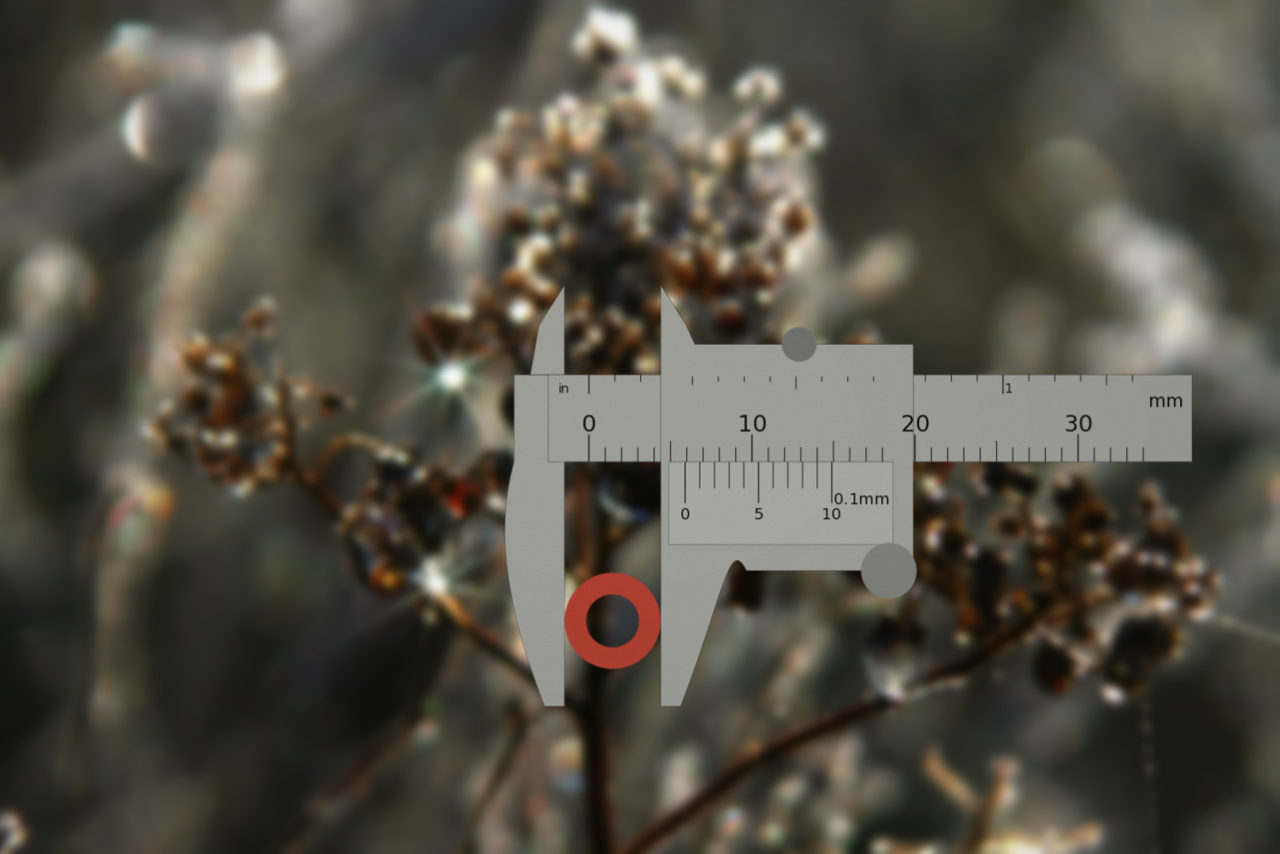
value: 5.9
